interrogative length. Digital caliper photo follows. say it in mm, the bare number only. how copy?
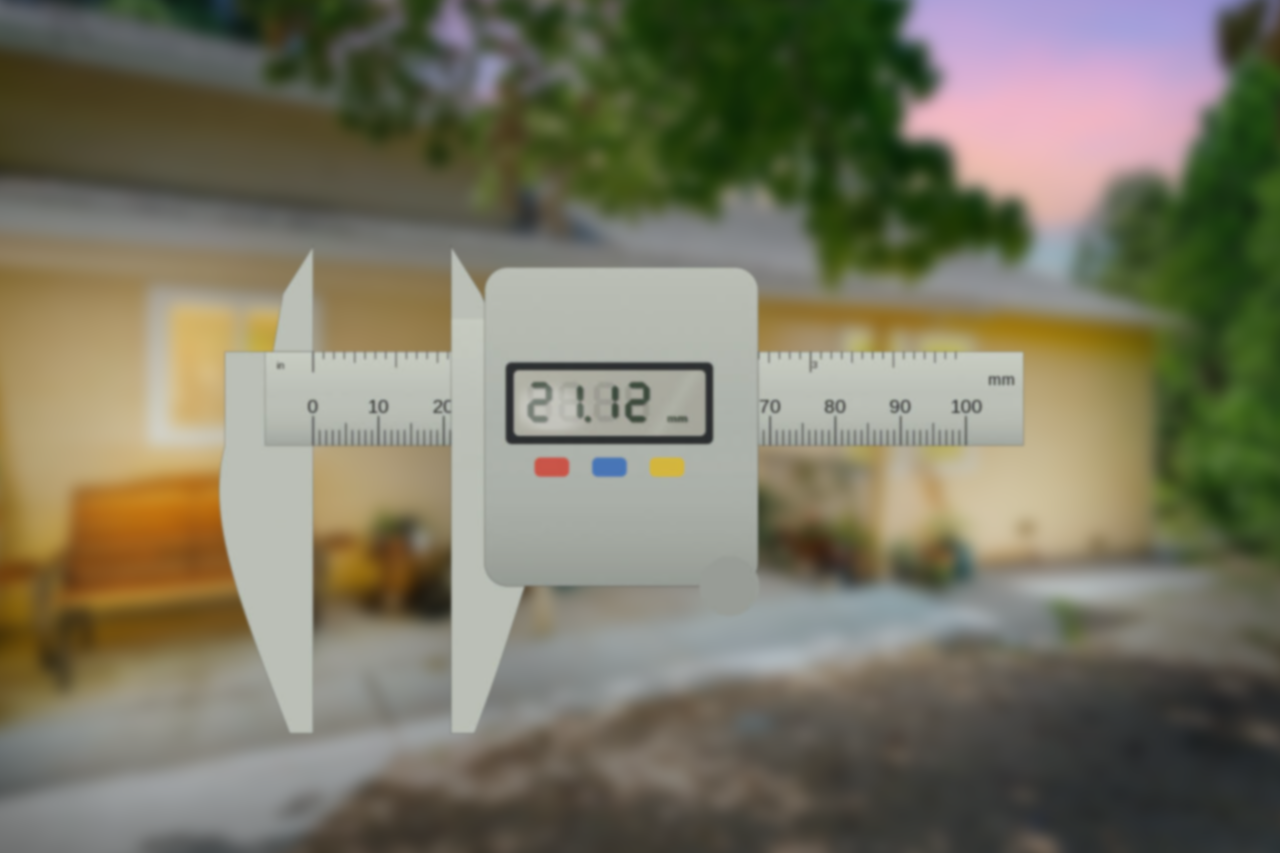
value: 21.12
